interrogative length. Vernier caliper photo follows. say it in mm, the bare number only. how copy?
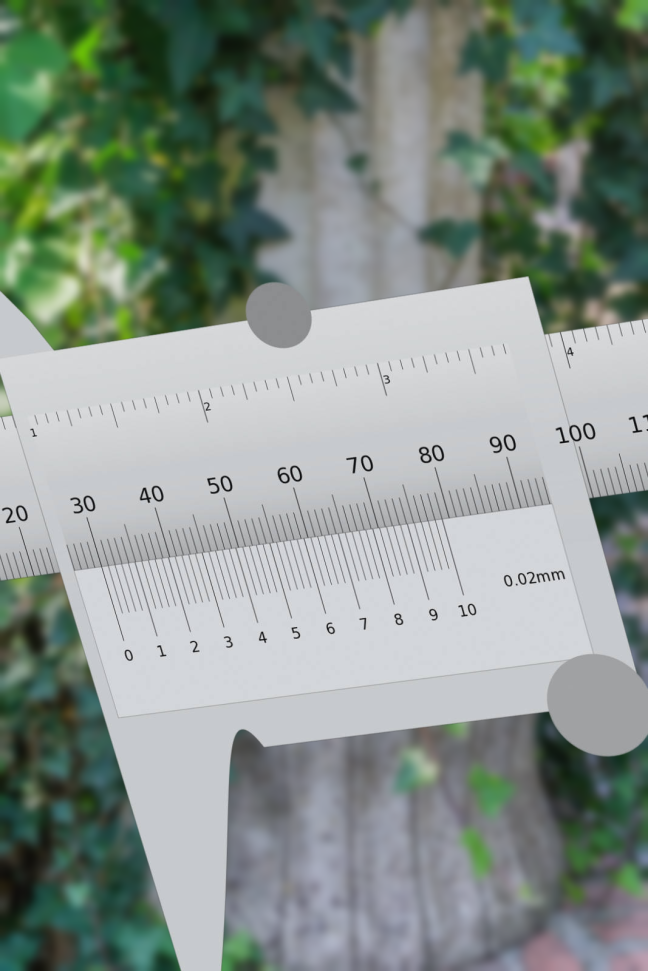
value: 30.0
